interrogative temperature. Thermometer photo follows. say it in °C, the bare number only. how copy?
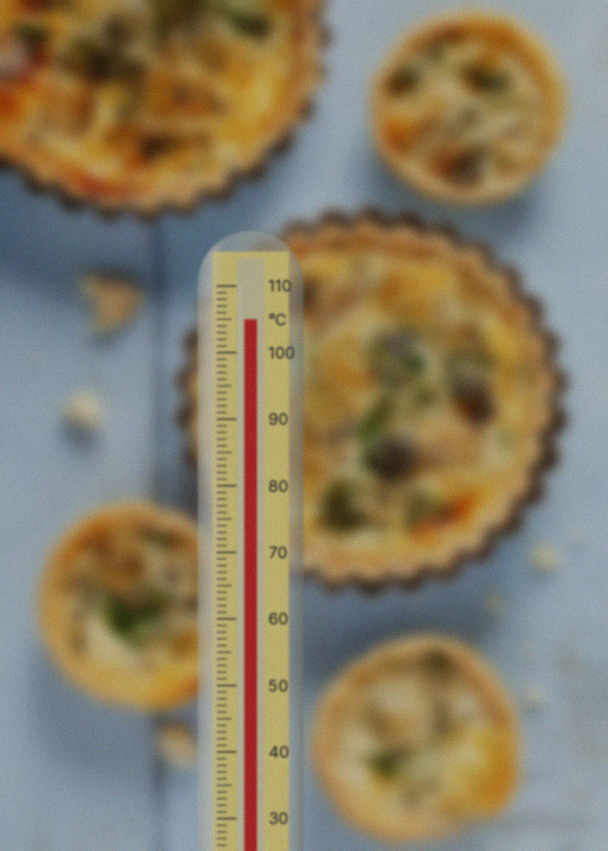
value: 105
